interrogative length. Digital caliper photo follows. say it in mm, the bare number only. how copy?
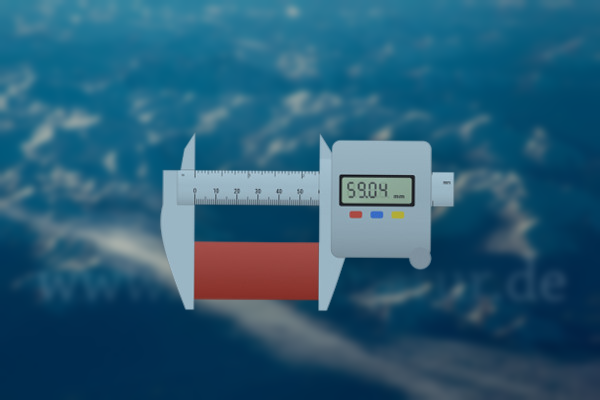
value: 59.04
